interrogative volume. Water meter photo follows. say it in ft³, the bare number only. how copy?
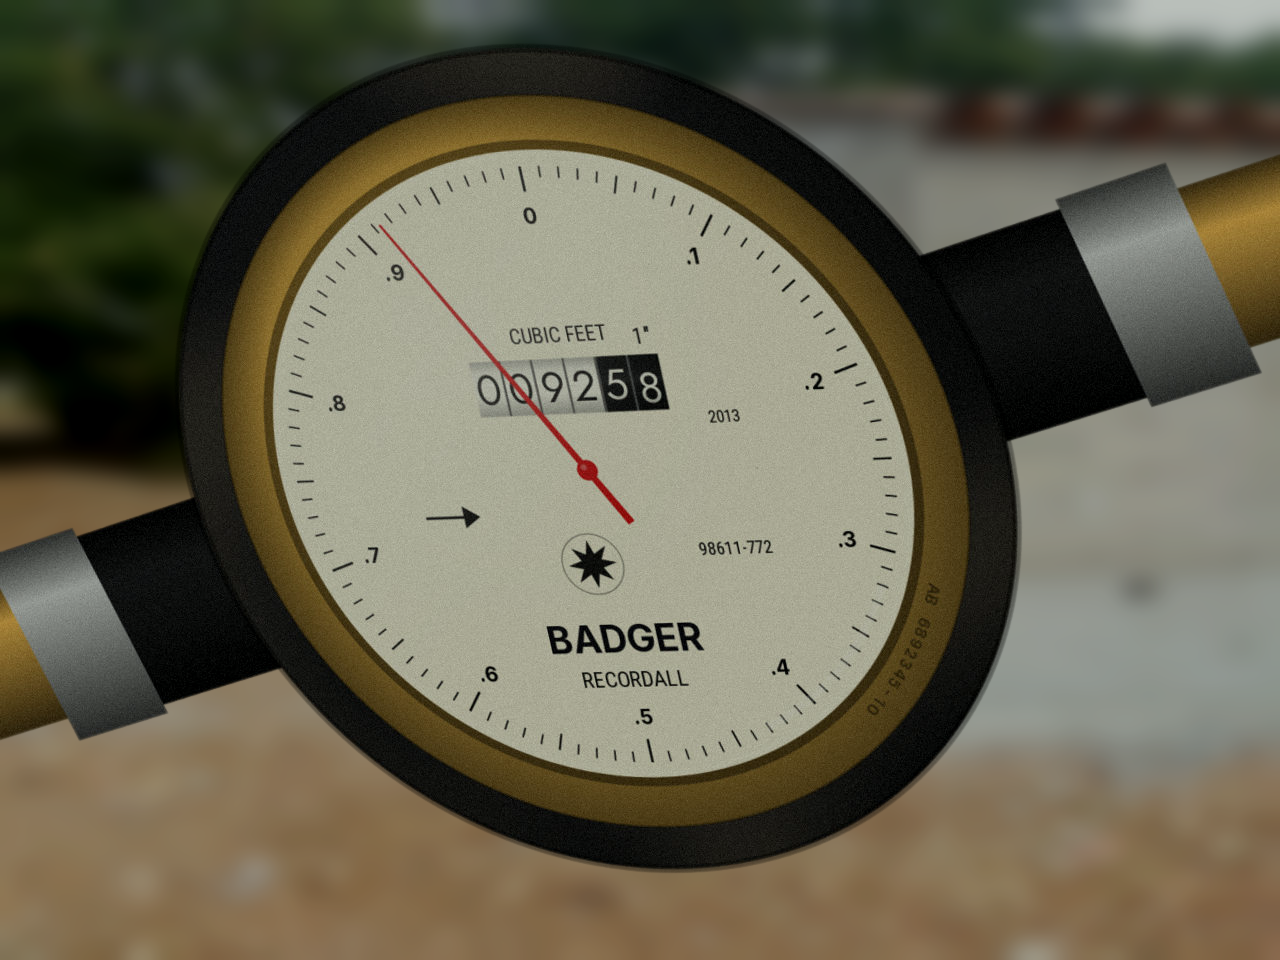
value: 9257.91
